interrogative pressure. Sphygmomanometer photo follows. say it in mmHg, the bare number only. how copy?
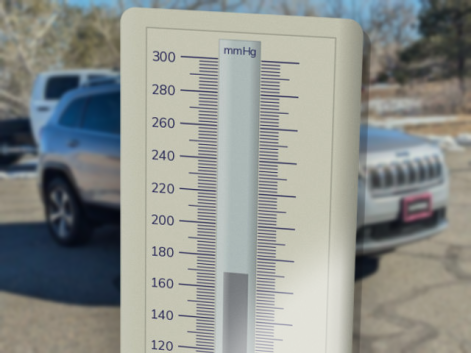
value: 170
